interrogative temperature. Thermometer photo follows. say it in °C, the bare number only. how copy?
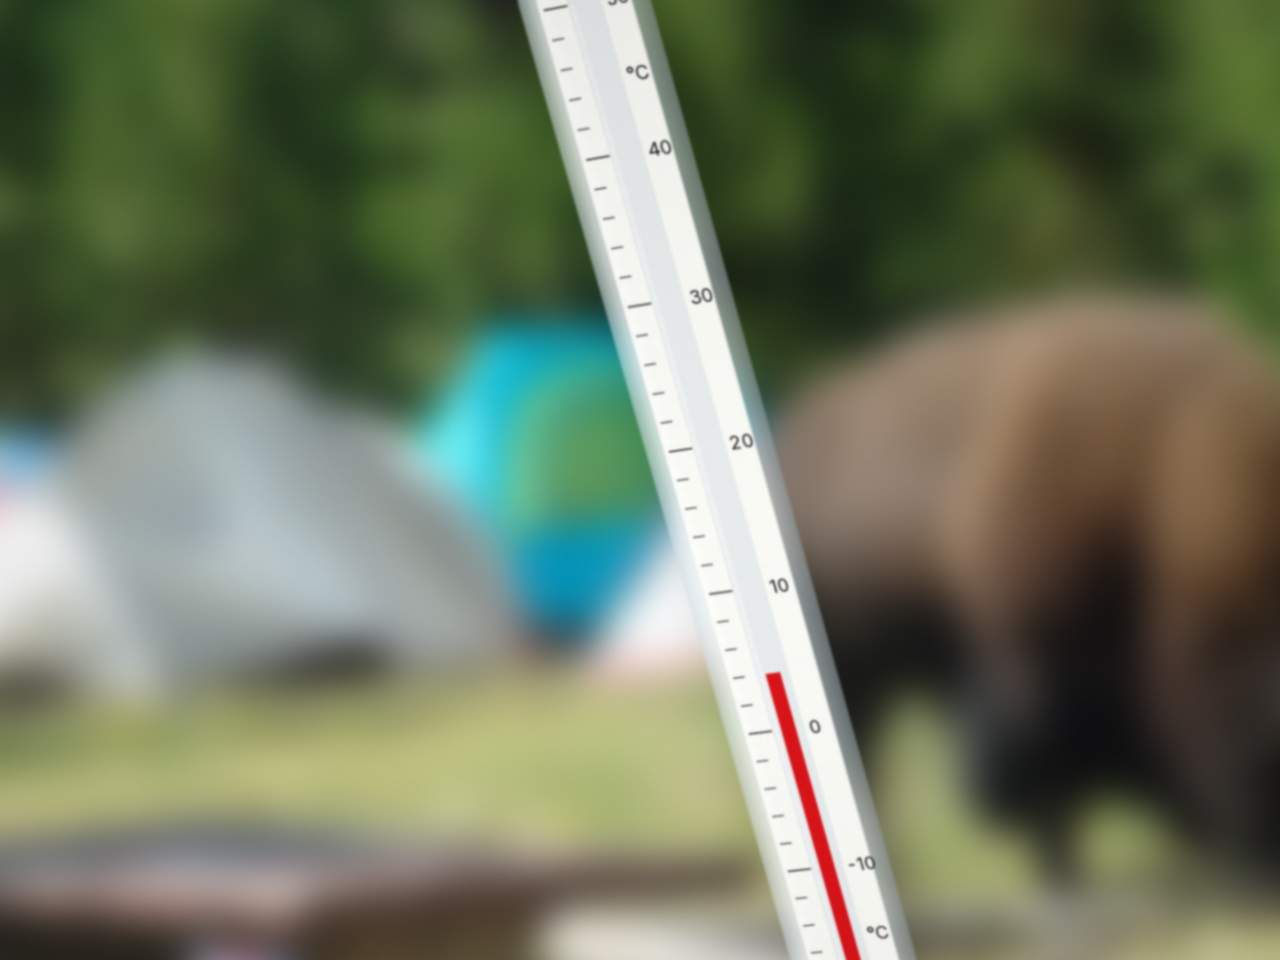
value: 4
